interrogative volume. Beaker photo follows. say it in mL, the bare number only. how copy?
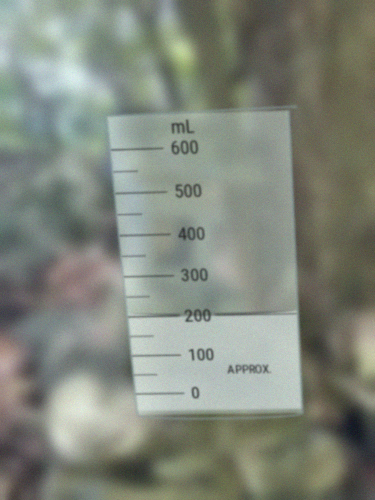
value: 200
